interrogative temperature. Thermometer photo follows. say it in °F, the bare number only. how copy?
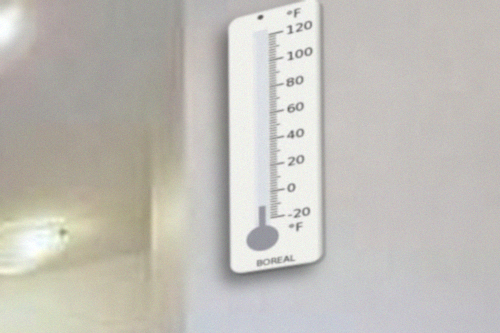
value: -10
